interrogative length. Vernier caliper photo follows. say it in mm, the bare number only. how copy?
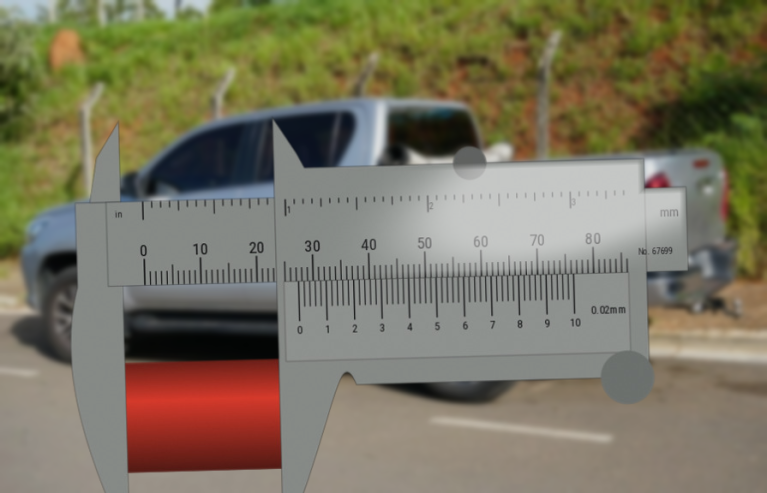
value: 27.4
